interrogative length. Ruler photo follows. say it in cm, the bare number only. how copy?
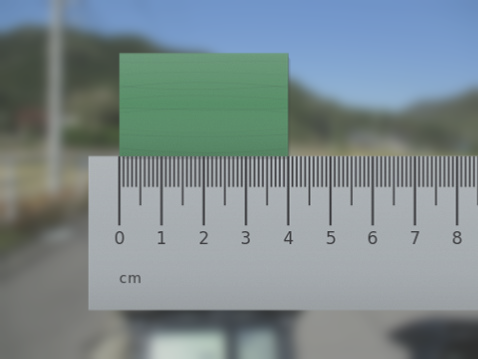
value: 4
